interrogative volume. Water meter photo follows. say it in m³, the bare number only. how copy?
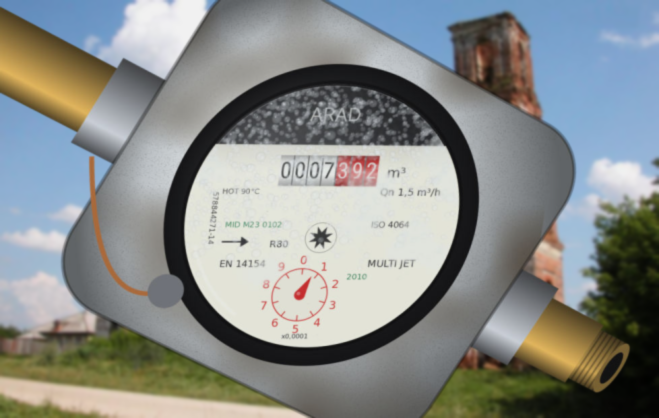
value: 7.3920
